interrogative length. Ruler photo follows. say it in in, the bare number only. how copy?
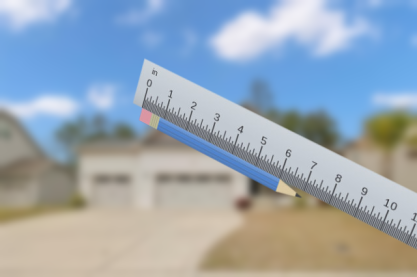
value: 7
